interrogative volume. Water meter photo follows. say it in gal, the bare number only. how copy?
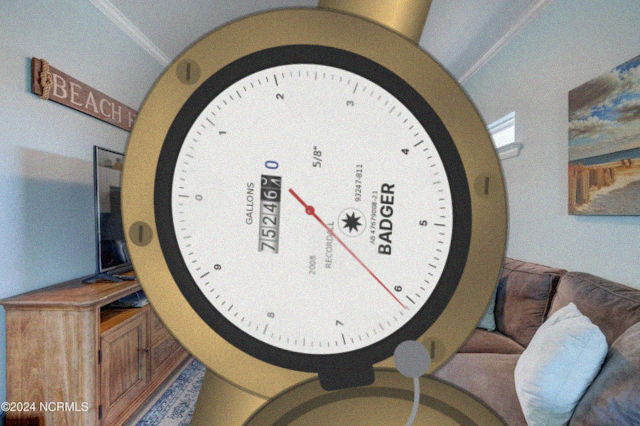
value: 7524636.1
